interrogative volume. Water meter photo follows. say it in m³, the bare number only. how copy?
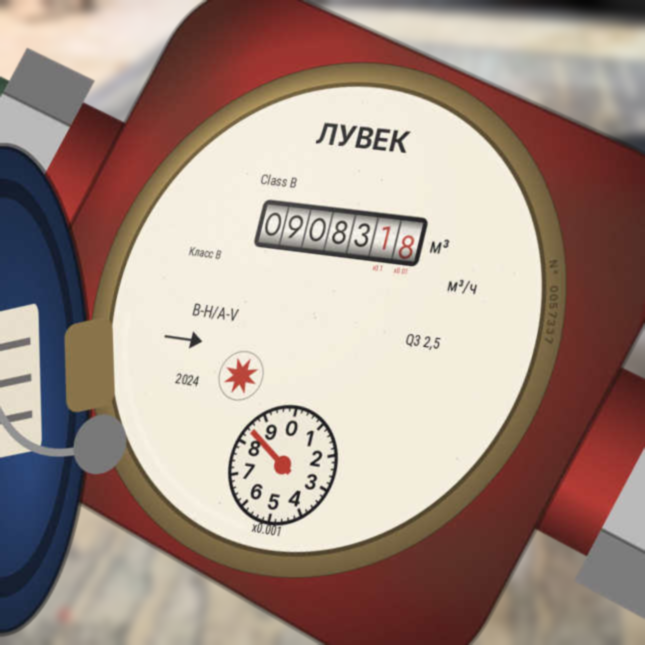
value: 9083.178
